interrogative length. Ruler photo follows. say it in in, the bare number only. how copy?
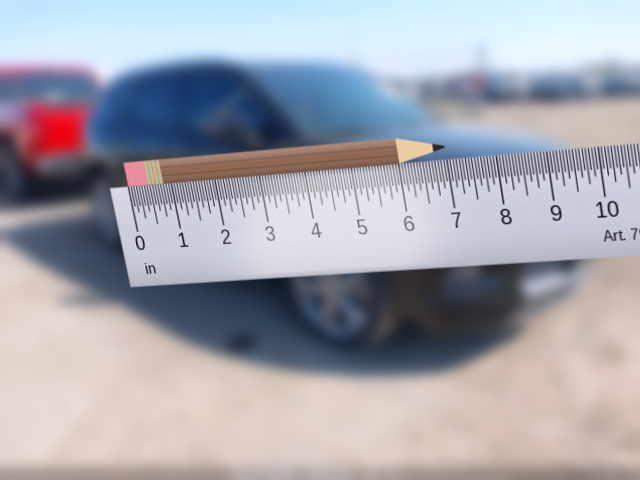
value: 7
